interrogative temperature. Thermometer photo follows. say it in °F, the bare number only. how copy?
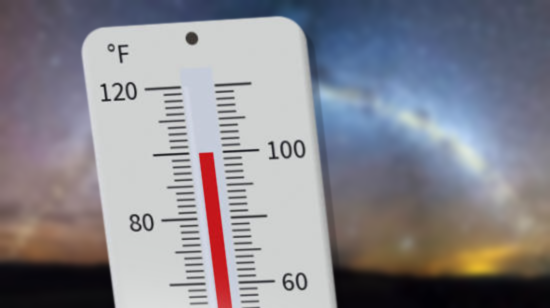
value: 100
